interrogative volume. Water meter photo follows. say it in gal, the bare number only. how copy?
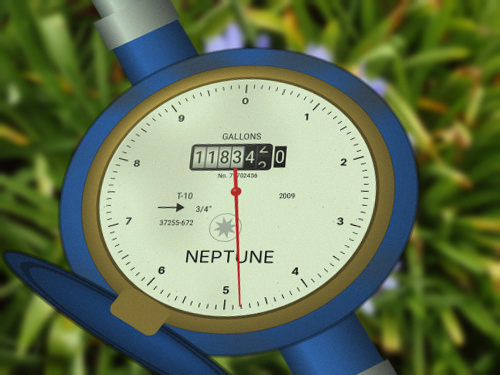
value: 1183424.8
